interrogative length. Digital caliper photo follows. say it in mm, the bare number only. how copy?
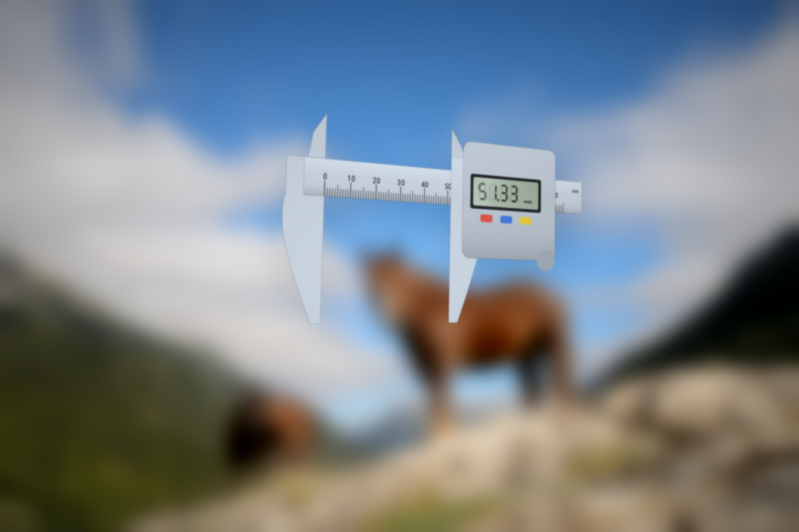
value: 51.33
